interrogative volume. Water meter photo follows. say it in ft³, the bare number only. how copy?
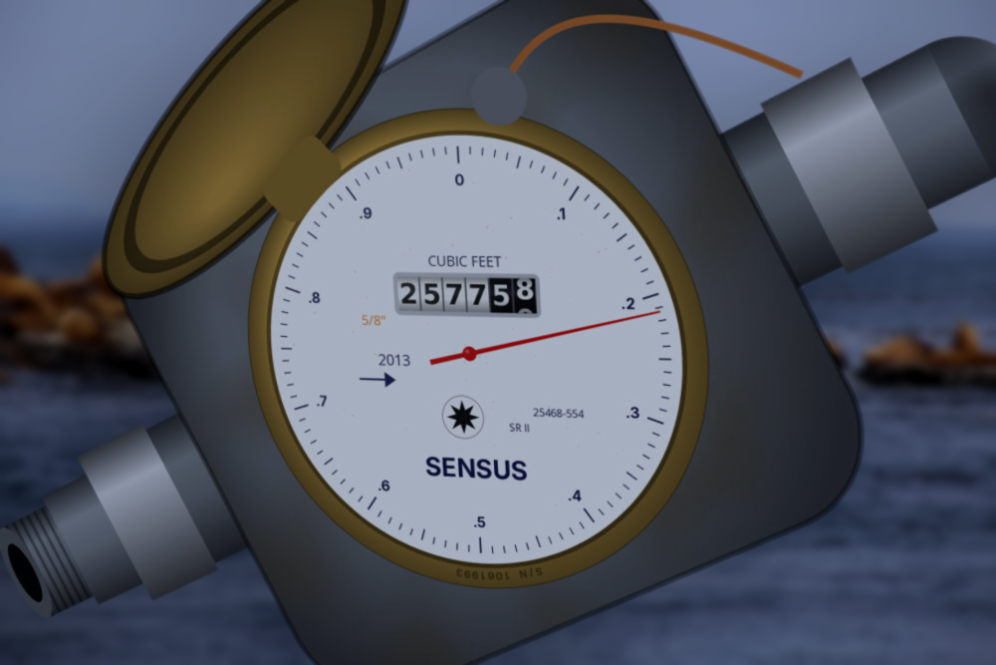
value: 257758.21
